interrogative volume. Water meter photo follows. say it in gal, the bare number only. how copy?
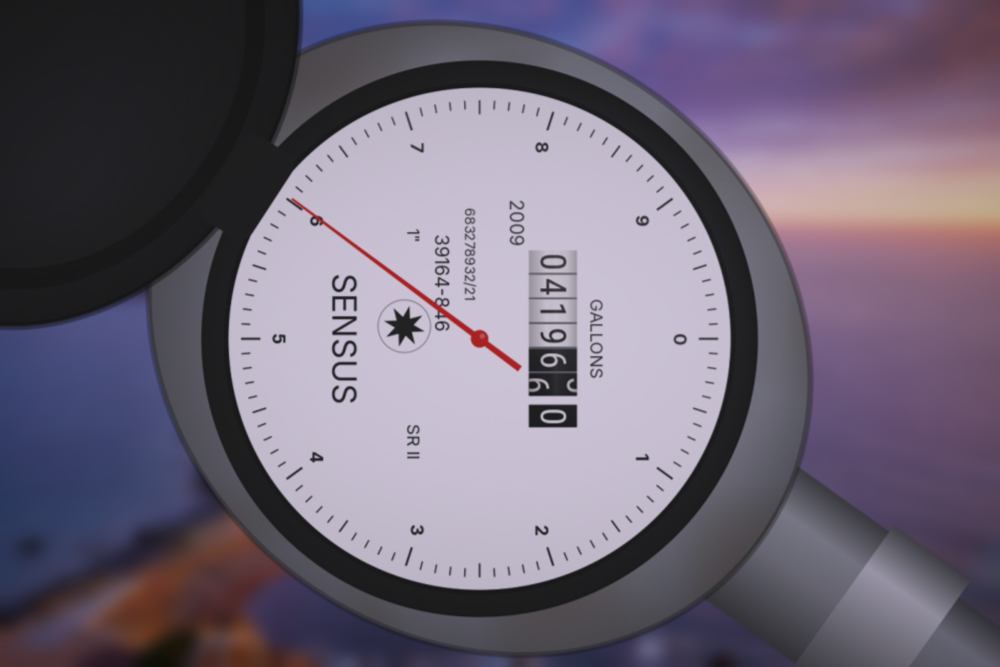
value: 419656.0
